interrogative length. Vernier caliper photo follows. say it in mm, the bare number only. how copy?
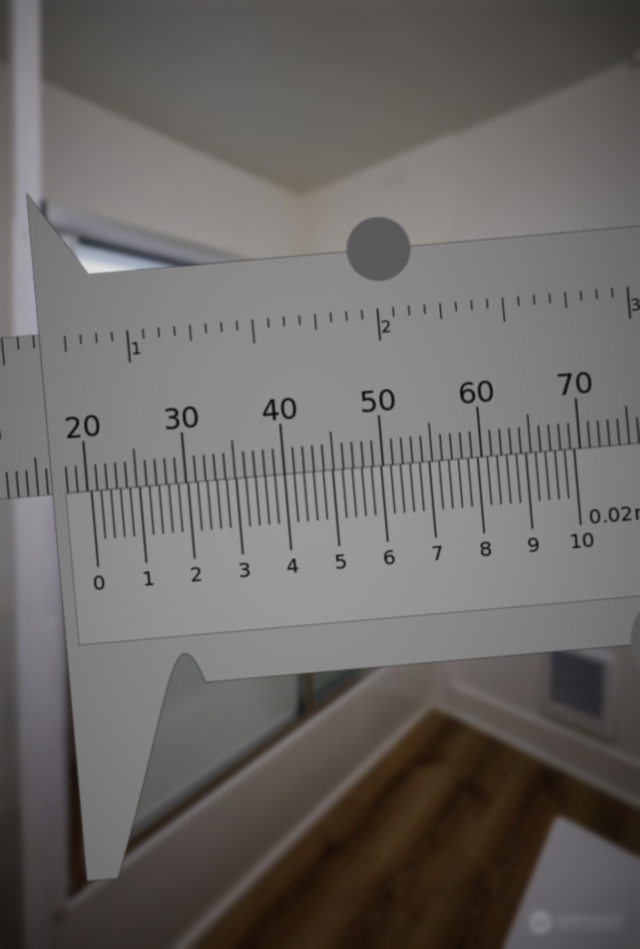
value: 20.4
